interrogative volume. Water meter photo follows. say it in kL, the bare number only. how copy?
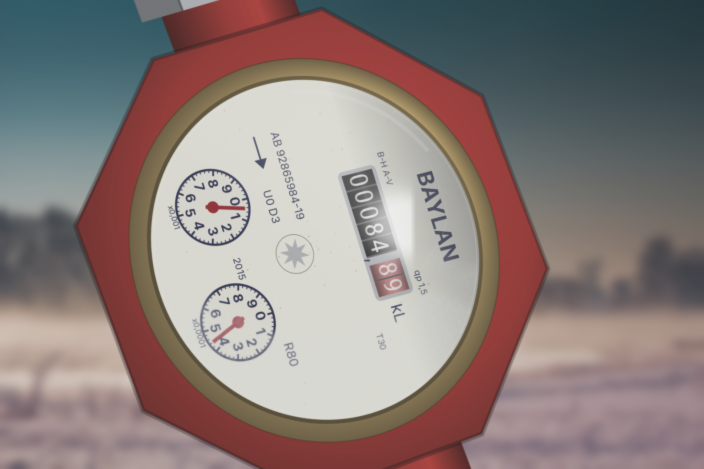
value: 84.8904
